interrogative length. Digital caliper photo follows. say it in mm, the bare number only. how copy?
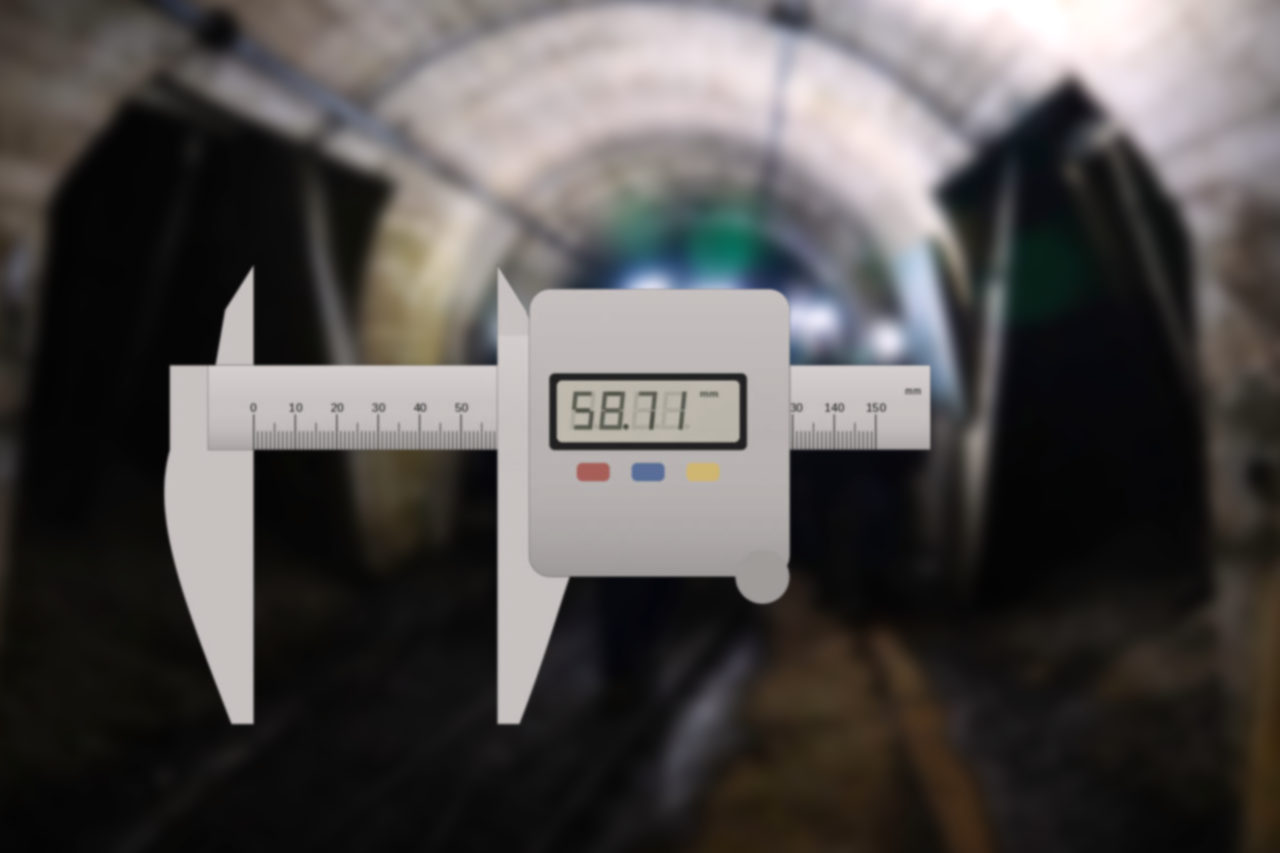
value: 58.71
